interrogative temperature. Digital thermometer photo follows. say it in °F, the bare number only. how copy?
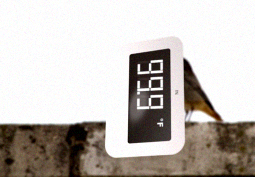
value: 99.9
